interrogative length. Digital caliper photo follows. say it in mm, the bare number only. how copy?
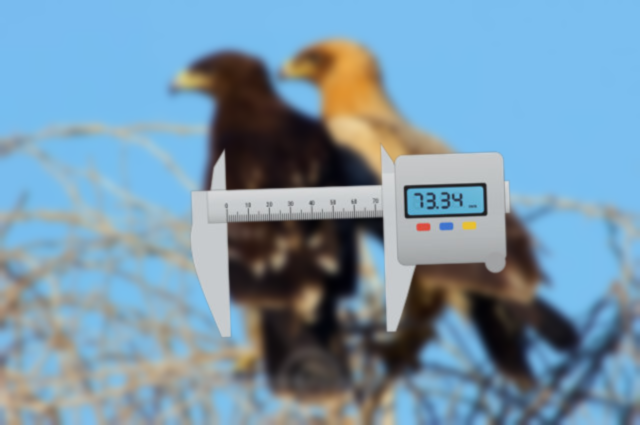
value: 73.34
